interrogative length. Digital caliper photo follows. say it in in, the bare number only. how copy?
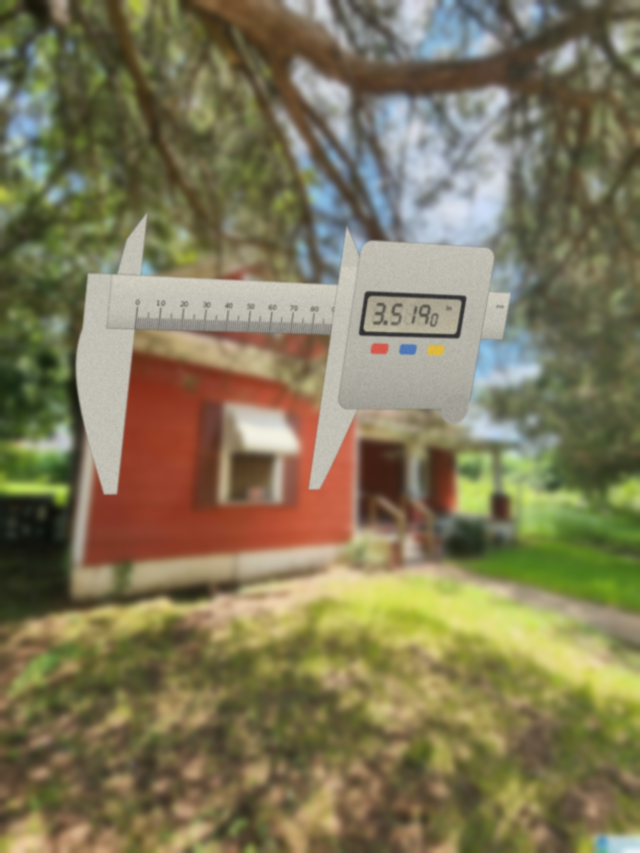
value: 3.5190
